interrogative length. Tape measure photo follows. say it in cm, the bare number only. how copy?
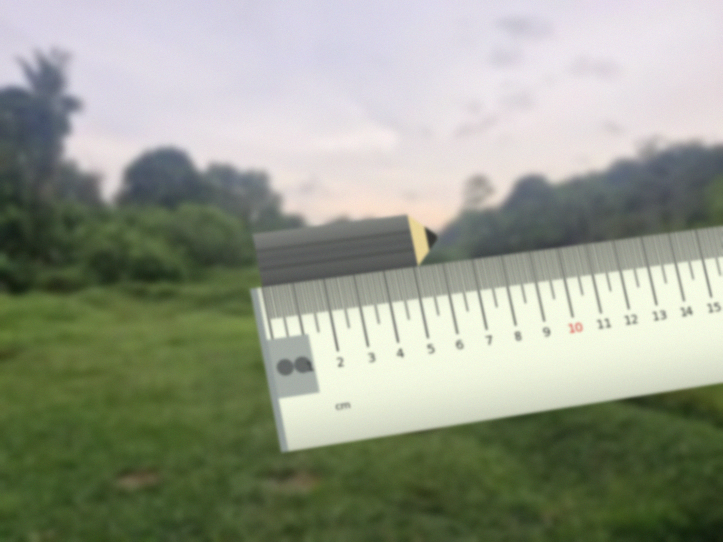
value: 6
